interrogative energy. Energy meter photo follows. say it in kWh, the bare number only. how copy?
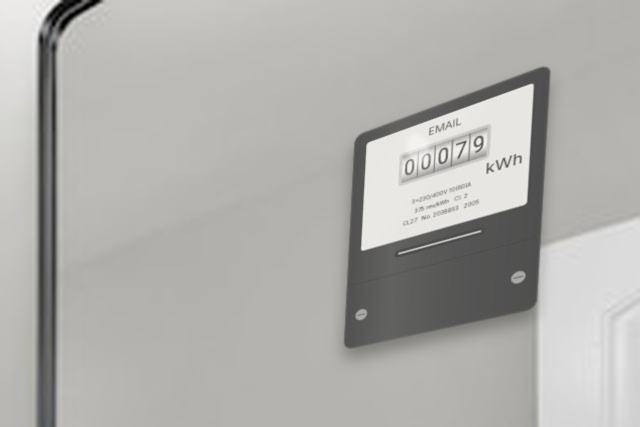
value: 79
